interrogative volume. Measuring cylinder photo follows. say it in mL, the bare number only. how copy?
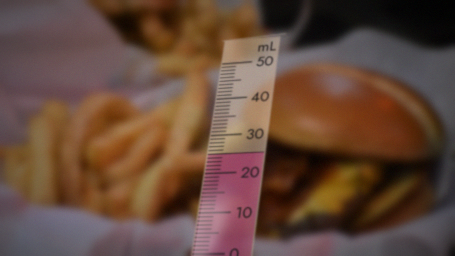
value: 25
